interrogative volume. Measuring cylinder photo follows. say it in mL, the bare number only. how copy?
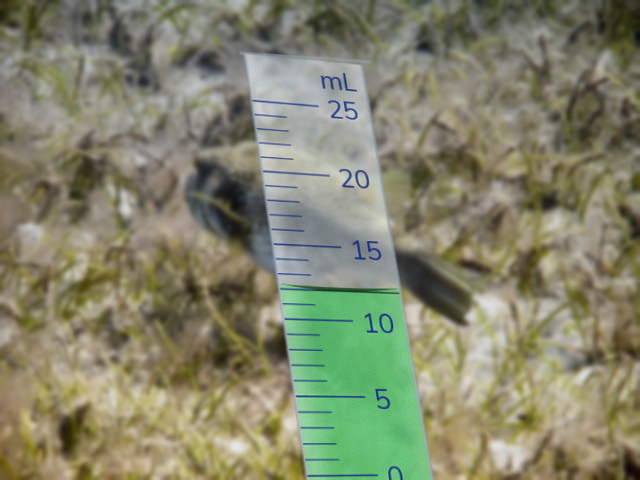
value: 12
